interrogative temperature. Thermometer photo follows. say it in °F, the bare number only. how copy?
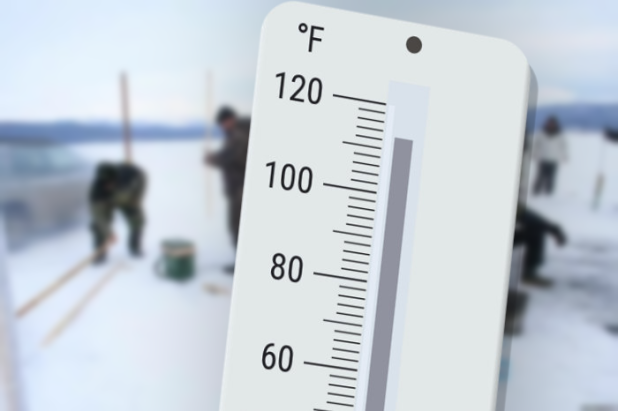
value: 113
